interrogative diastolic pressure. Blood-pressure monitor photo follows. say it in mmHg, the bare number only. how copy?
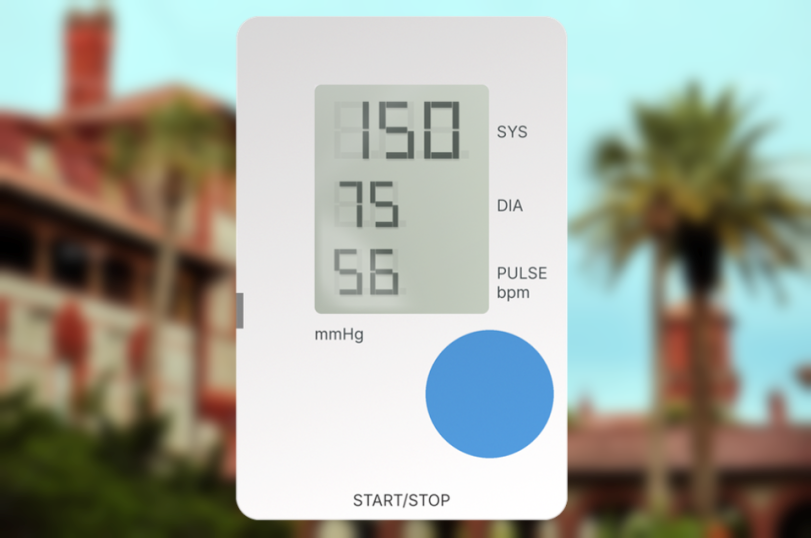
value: 75
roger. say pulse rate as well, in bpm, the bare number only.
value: 56
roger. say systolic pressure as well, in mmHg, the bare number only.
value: 150
